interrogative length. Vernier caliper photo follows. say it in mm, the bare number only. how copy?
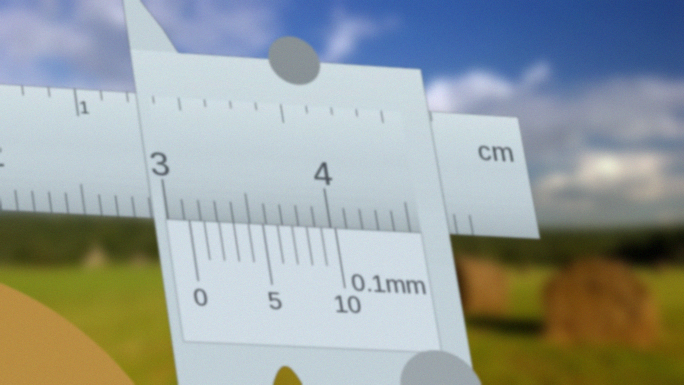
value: 31.3
